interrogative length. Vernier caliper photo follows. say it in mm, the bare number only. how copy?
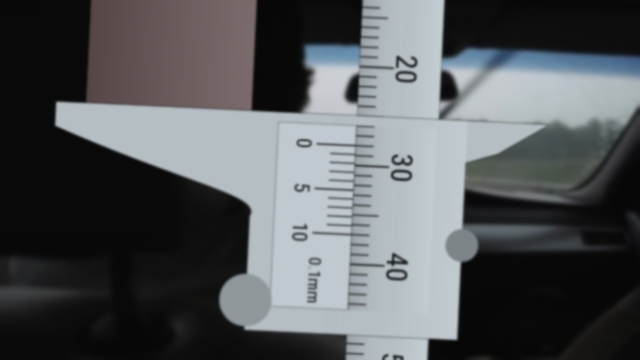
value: 28.0
